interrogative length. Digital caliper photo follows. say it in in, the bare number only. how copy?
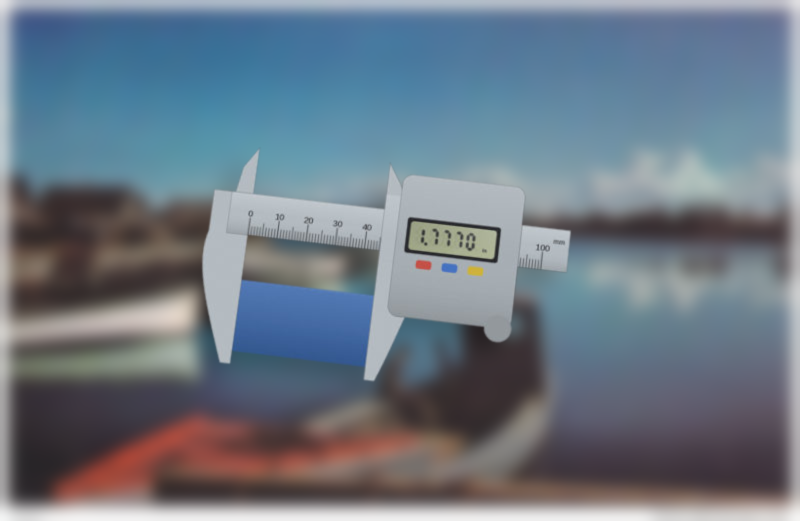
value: 1.7770
